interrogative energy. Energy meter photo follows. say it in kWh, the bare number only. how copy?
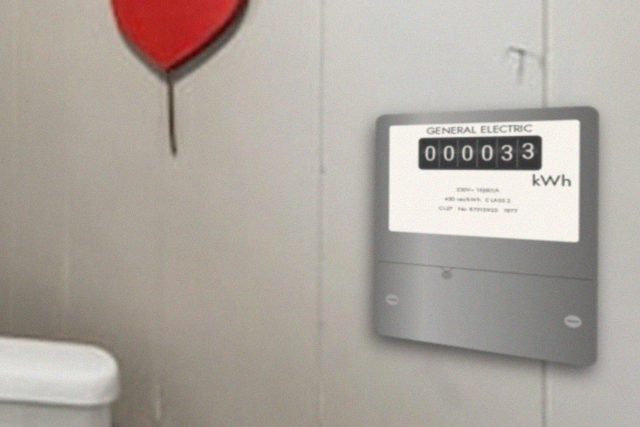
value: 33
